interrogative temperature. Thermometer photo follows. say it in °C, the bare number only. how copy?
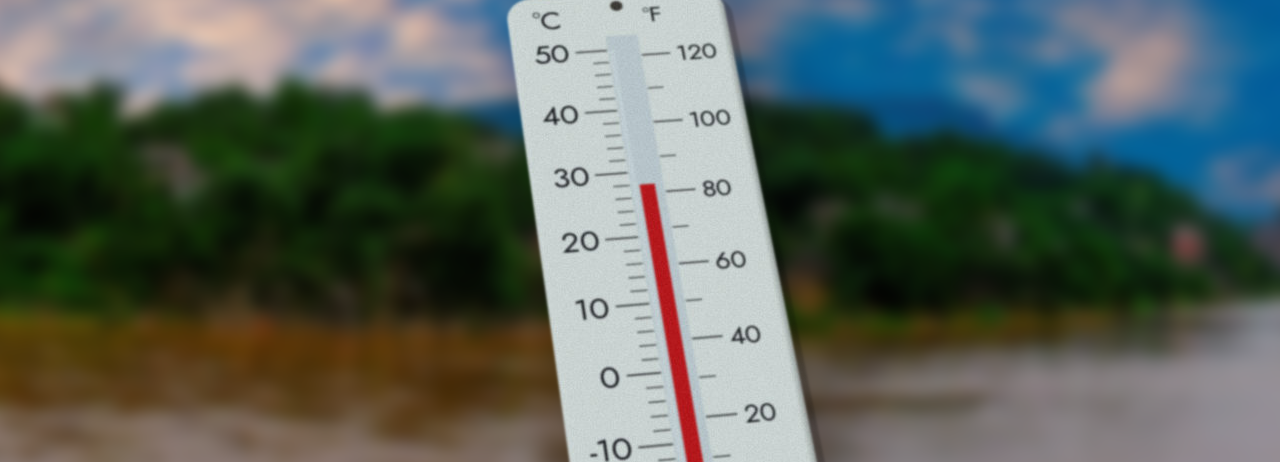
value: 28
